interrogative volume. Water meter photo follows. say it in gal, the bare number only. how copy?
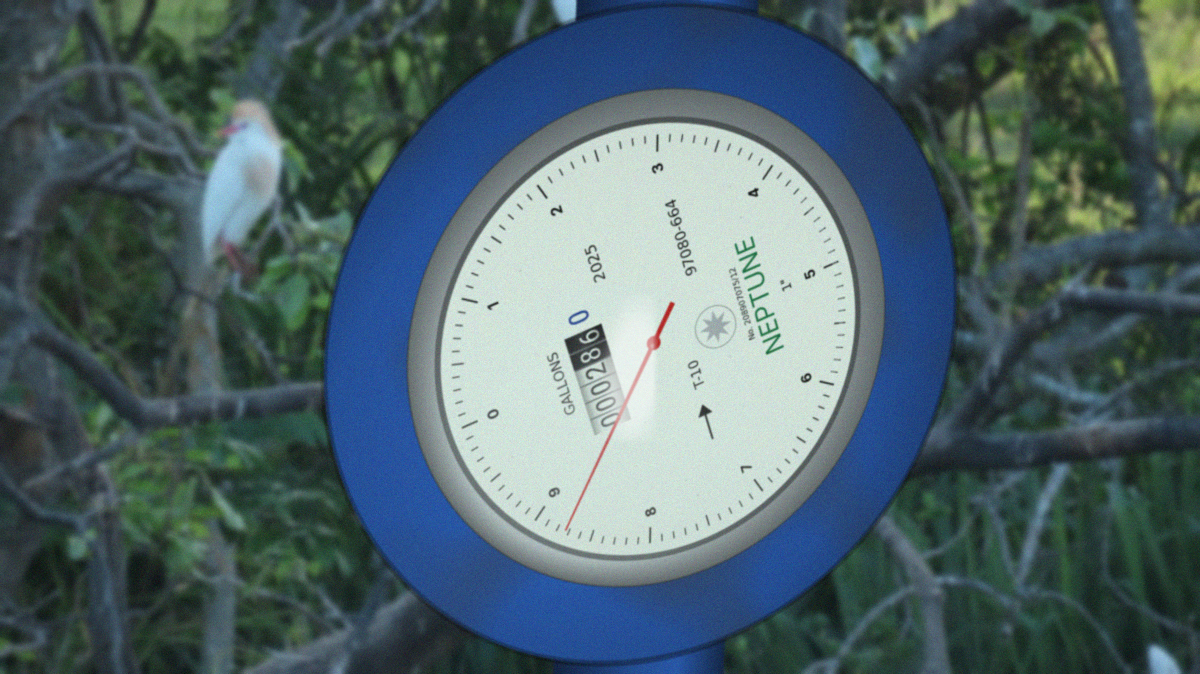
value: 2858.7
